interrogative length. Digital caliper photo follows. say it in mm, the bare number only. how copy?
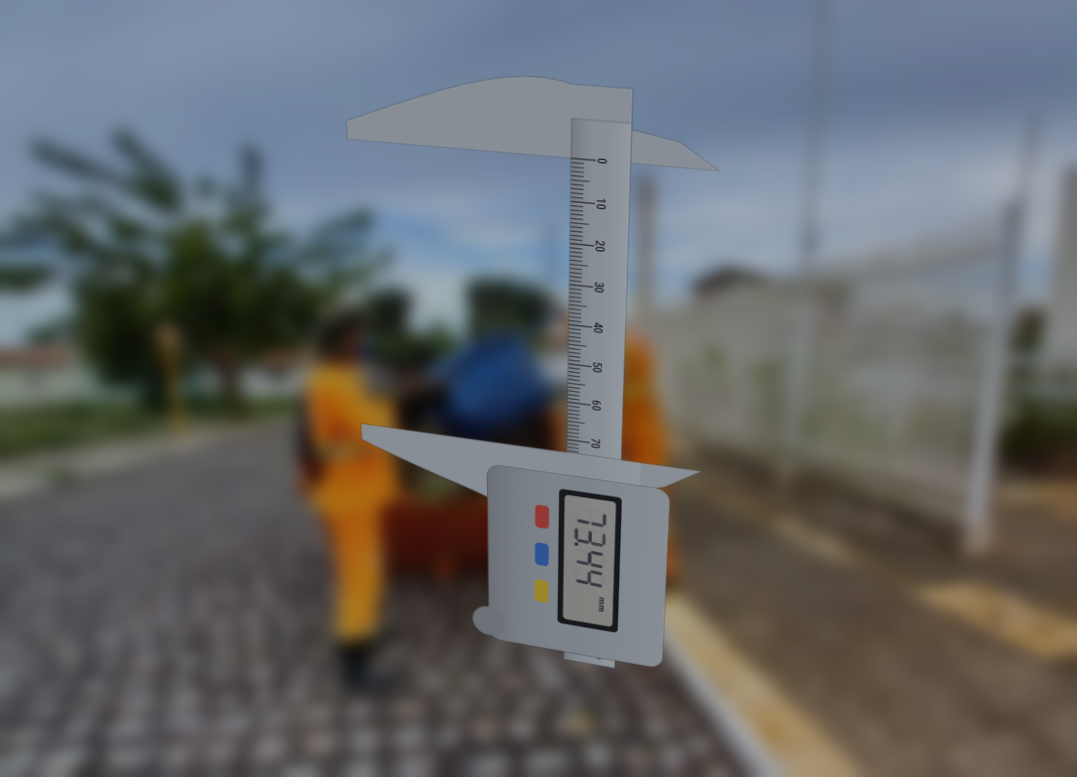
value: 73.44
